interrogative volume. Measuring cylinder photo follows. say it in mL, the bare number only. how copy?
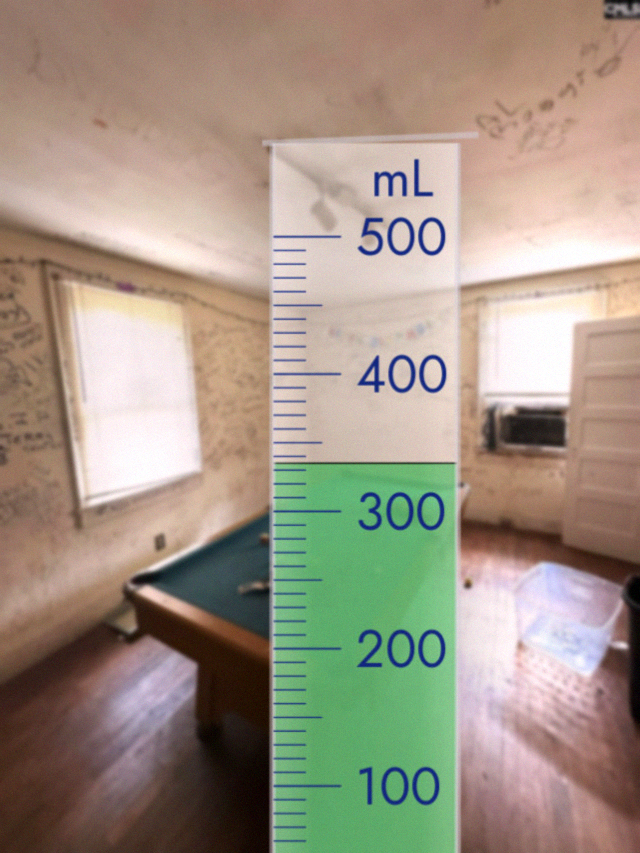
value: 335
